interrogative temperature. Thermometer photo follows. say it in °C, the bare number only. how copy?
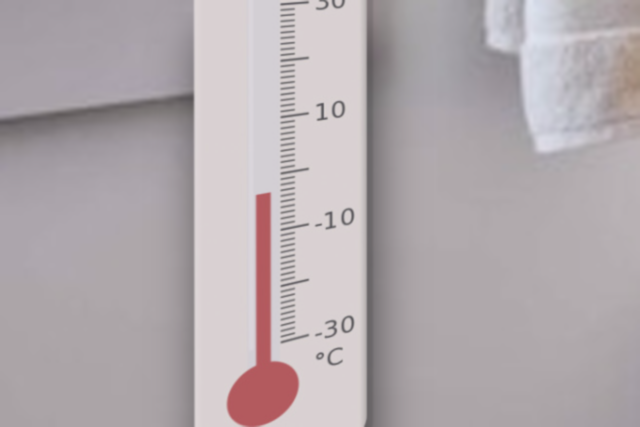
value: -3
